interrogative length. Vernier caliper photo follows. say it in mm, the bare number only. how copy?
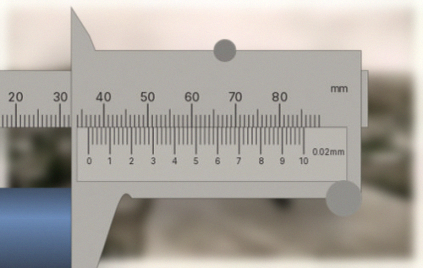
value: 36.5
